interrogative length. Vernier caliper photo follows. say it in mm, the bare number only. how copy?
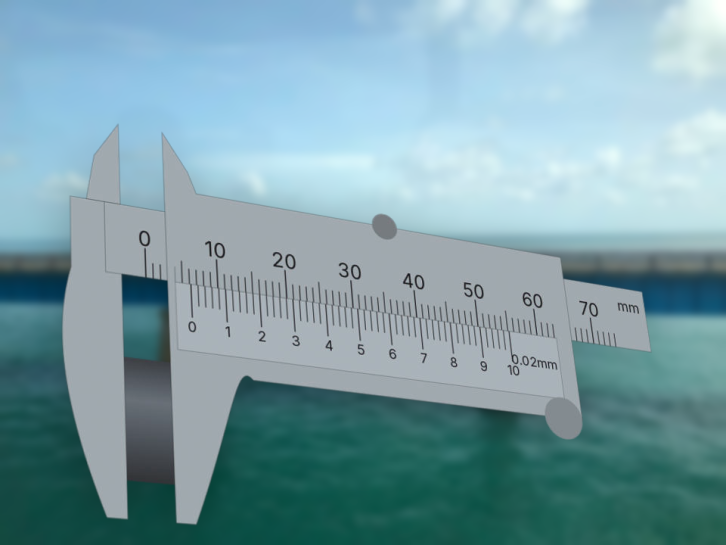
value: 6.2
